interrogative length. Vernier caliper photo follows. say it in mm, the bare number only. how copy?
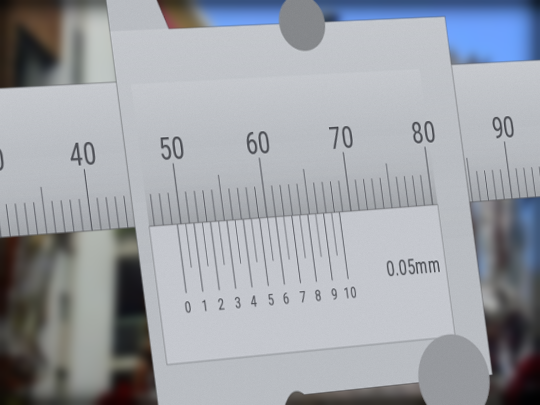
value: 49.6
